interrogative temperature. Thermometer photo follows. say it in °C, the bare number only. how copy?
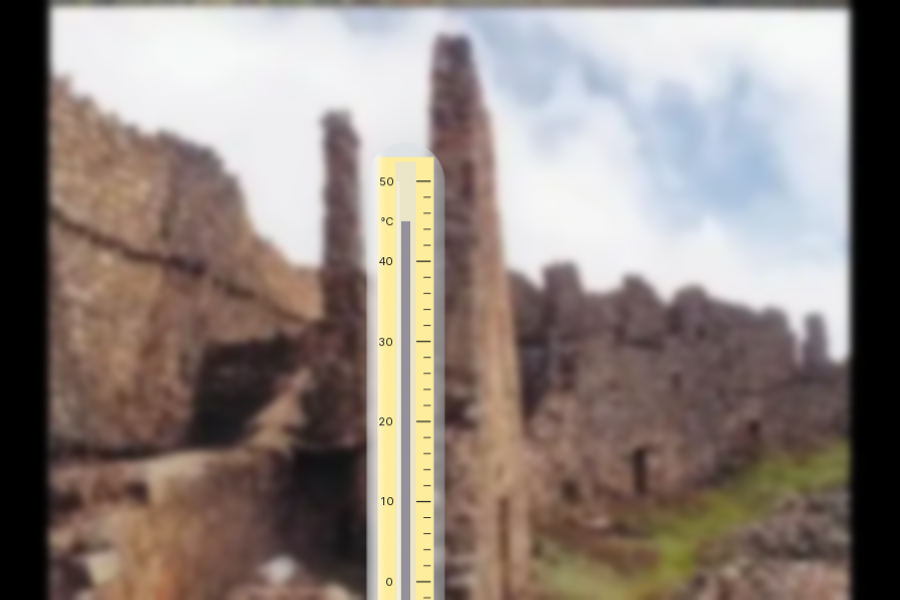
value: 45
